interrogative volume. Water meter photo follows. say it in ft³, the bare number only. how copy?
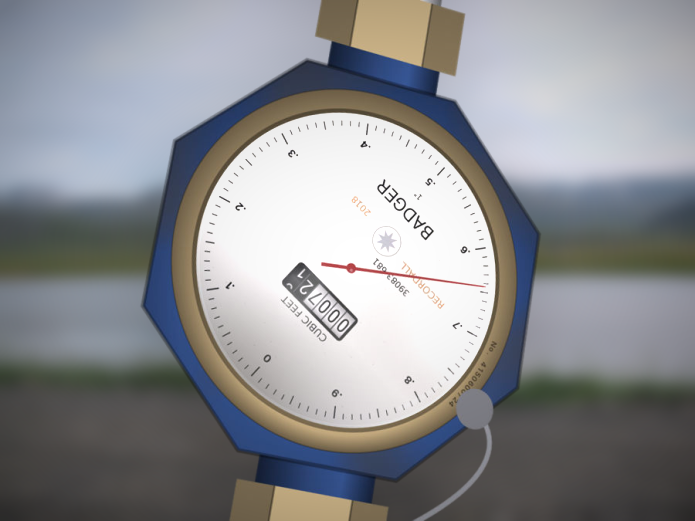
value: 720.64
